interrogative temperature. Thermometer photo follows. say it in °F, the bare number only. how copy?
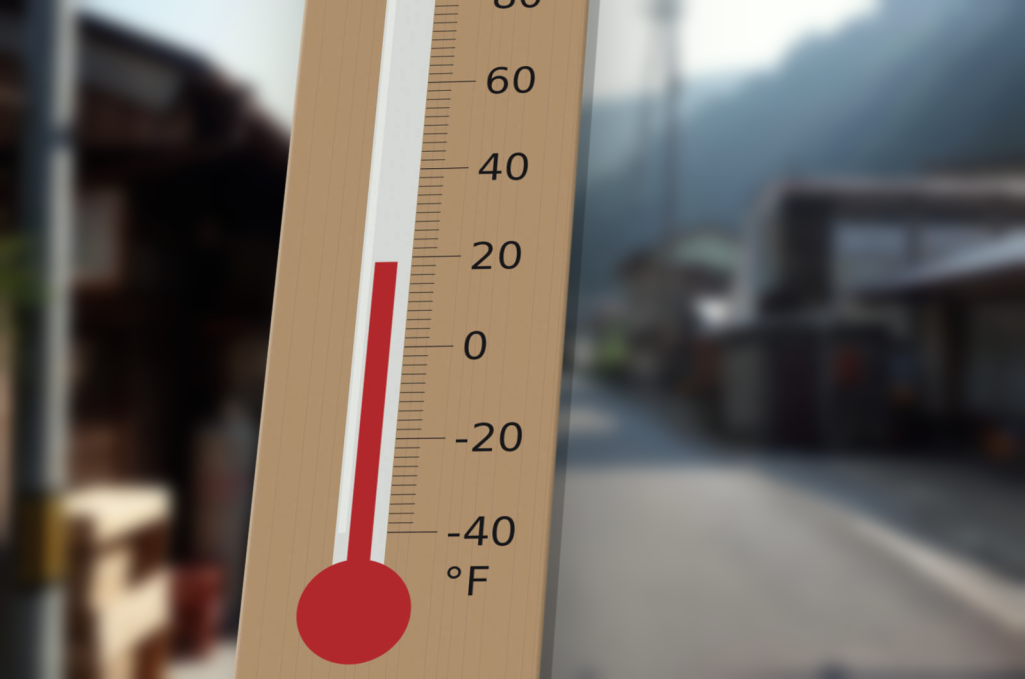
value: 19
